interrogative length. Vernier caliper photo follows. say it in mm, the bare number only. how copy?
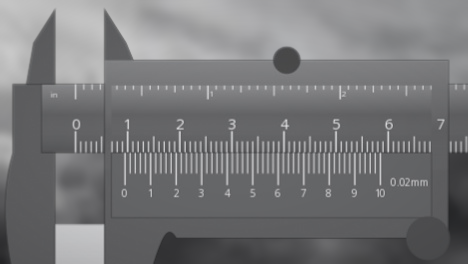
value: 9.5
